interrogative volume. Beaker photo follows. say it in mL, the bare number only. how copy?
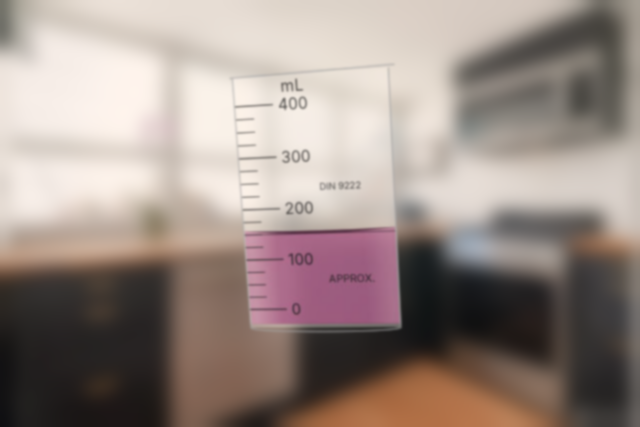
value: 150
